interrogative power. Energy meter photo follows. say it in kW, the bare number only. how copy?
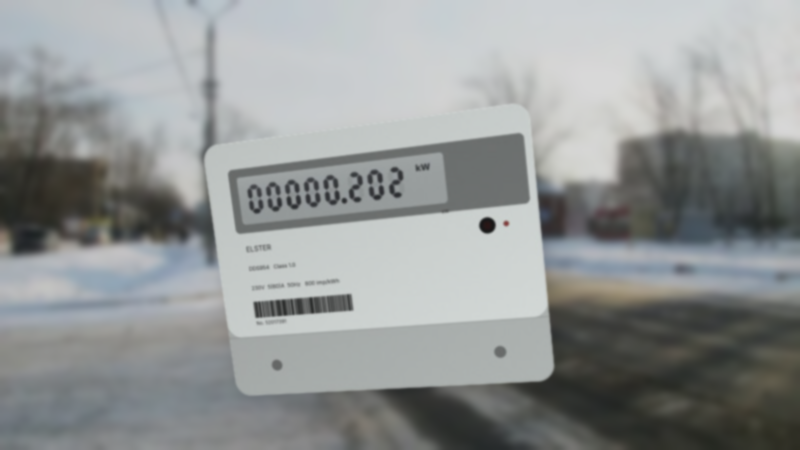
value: 0.202
